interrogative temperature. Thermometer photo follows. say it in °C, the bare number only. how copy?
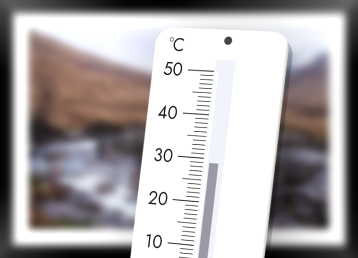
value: 29
